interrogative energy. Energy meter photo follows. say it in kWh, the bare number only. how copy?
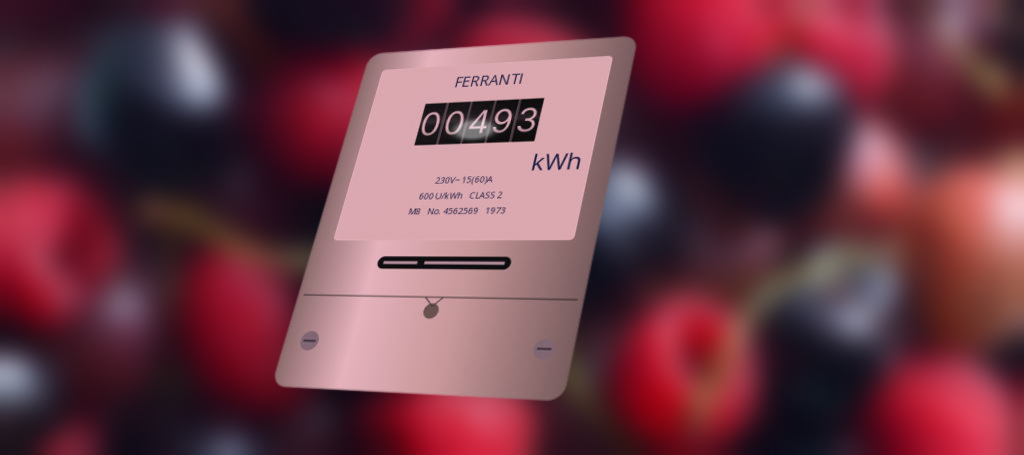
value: 493
